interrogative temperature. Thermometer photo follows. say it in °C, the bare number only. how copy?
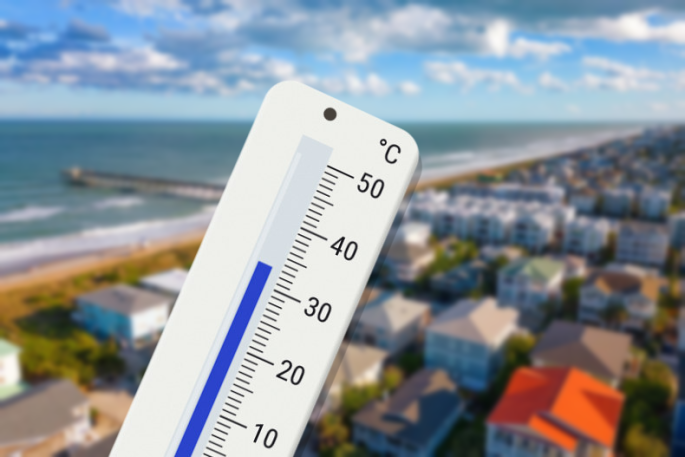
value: 33
